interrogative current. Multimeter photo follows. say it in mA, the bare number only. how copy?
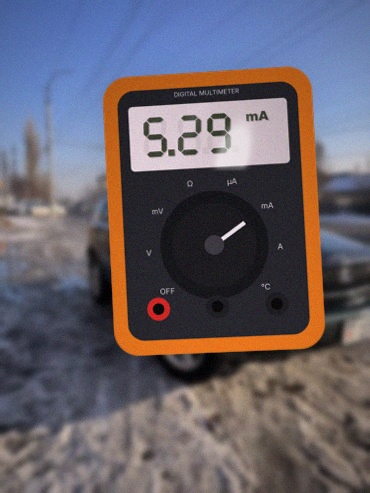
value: 5.29
